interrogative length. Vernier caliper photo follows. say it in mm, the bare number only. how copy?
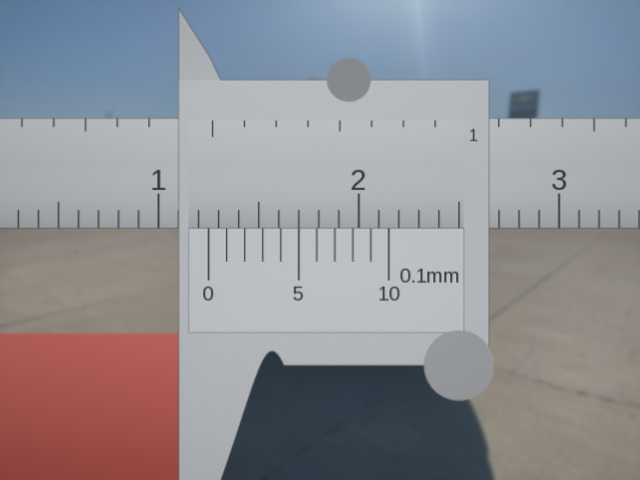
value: 12.5
